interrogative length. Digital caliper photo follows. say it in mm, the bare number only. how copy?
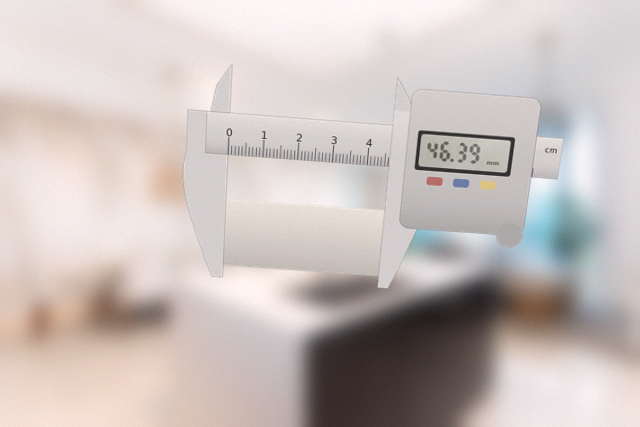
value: 46.39
